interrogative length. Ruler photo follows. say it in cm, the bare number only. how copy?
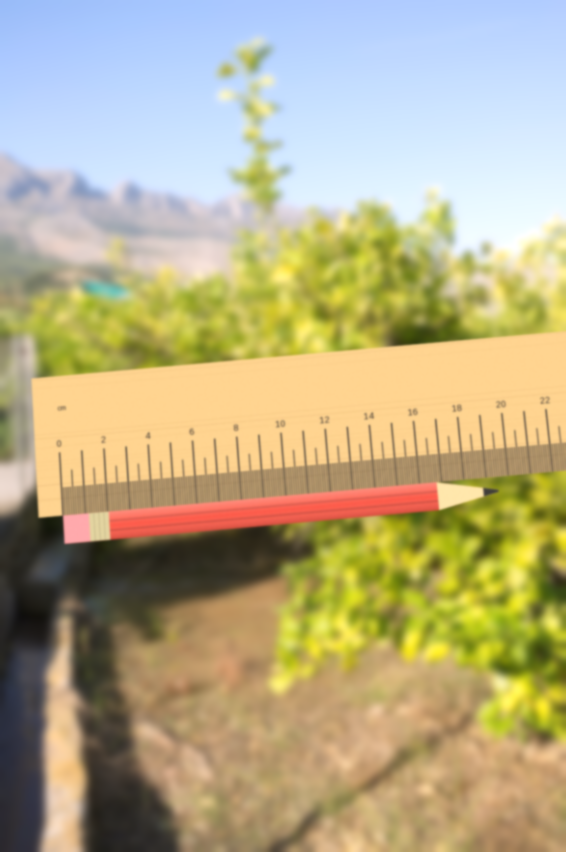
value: 19.5
